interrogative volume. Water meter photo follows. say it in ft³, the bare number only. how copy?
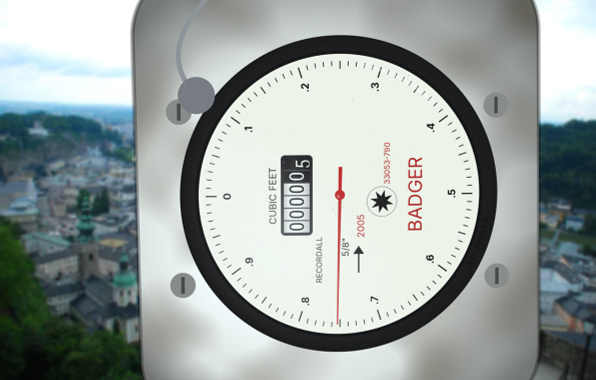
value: 4.75
